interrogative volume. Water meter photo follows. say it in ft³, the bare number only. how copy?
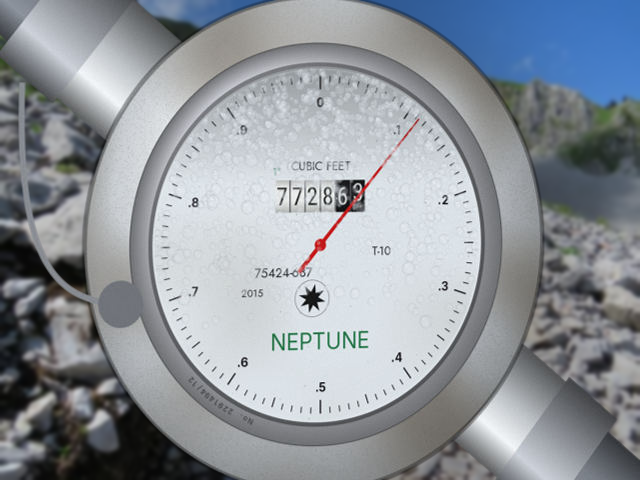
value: 772863.11
